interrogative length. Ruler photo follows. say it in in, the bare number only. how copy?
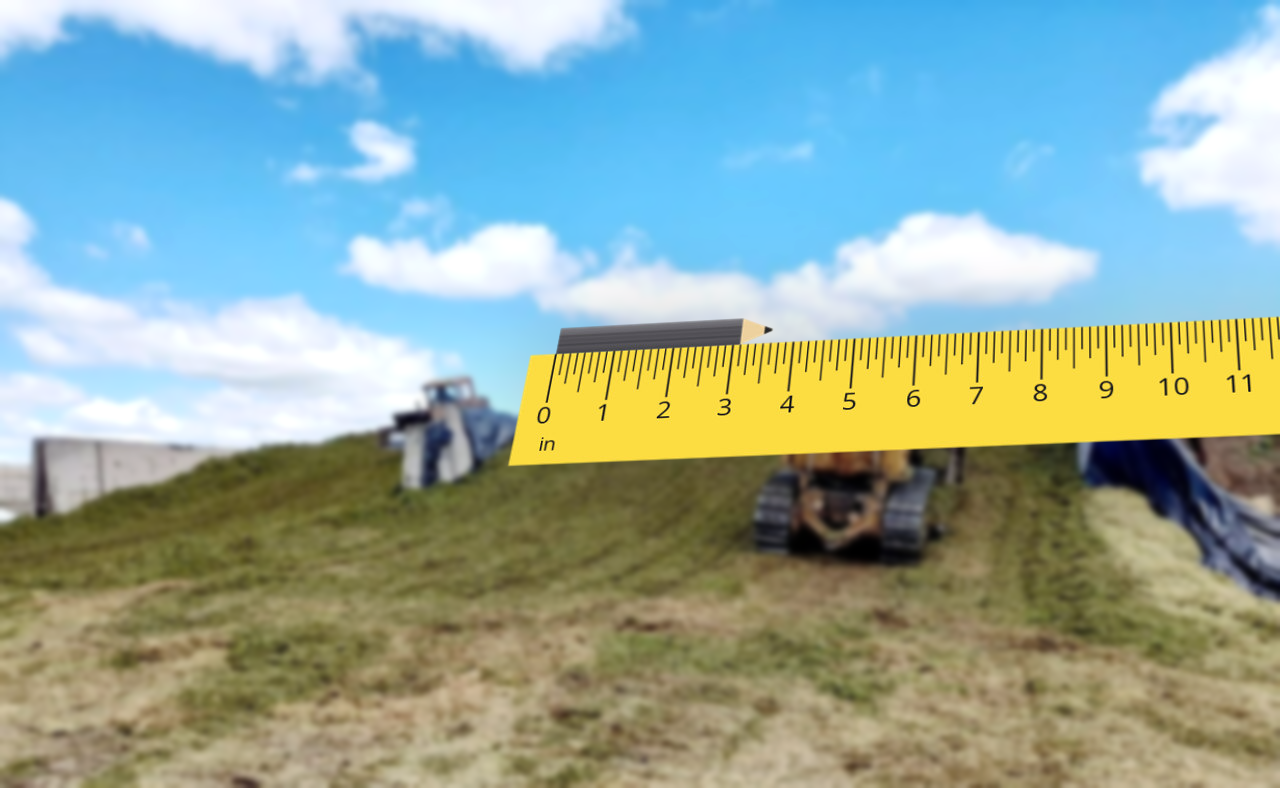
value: 3.625
